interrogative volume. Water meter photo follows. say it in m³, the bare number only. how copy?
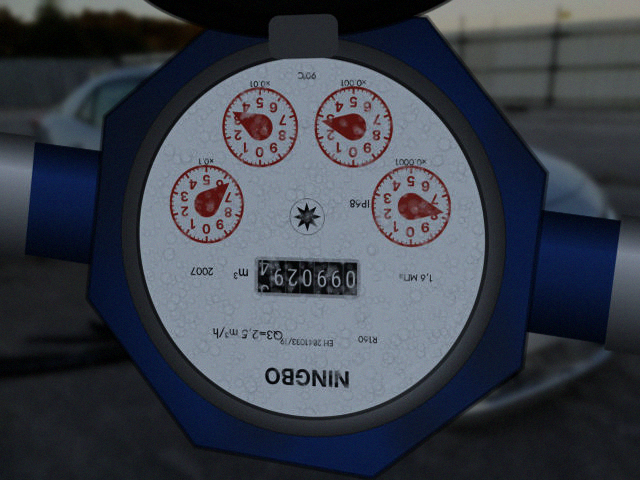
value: 990293.6327
